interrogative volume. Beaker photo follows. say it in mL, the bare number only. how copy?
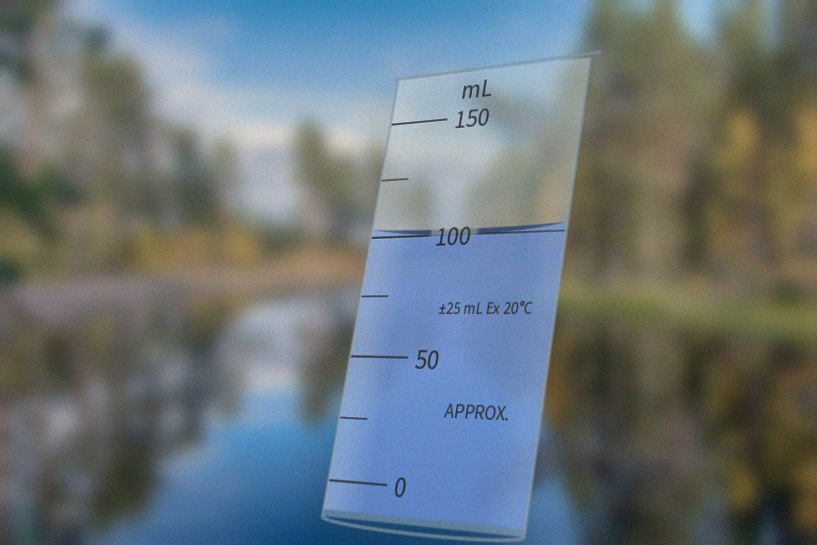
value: 100
